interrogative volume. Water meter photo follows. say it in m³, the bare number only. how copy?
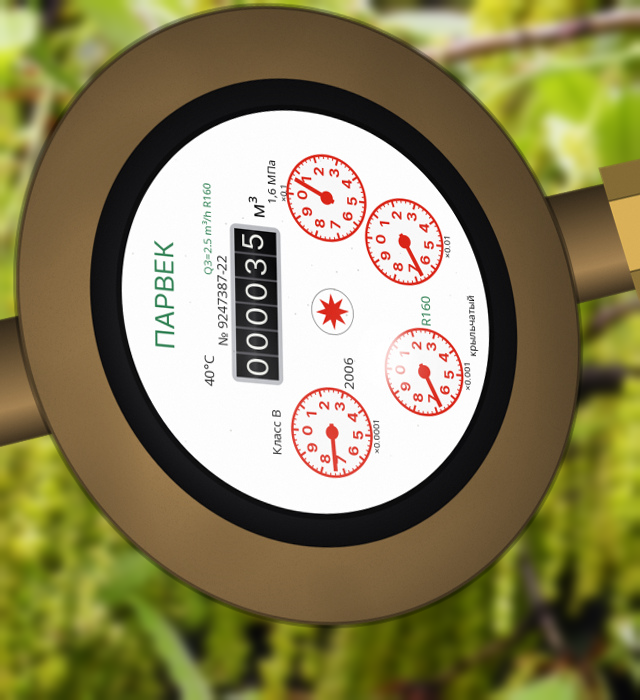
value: 35.0667
